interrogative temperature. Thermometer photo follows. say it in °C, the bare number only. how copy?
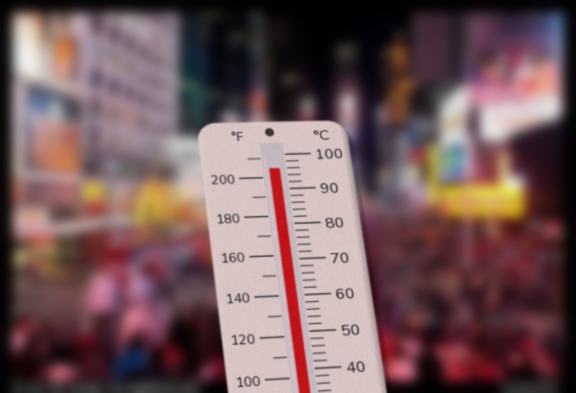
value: 96
